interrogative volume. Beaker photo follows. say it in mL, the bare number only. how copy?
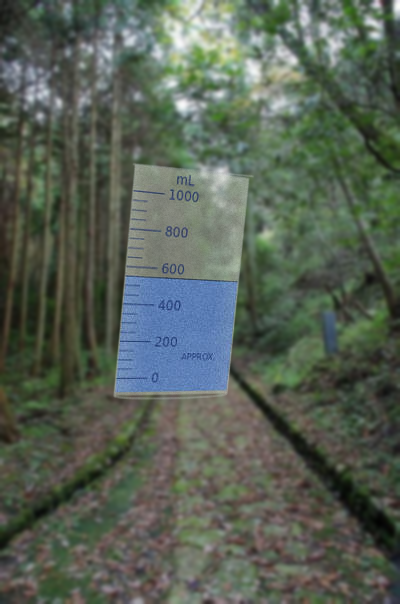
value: 550
